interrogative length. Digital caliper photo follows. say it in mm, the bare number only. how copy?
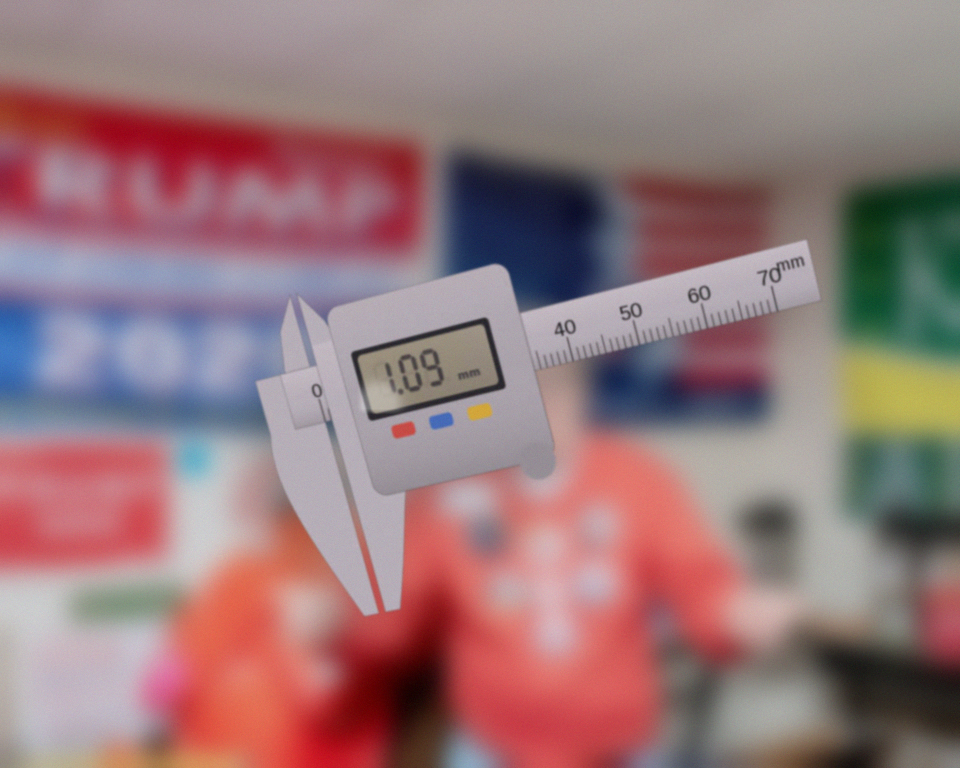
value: 1.09
